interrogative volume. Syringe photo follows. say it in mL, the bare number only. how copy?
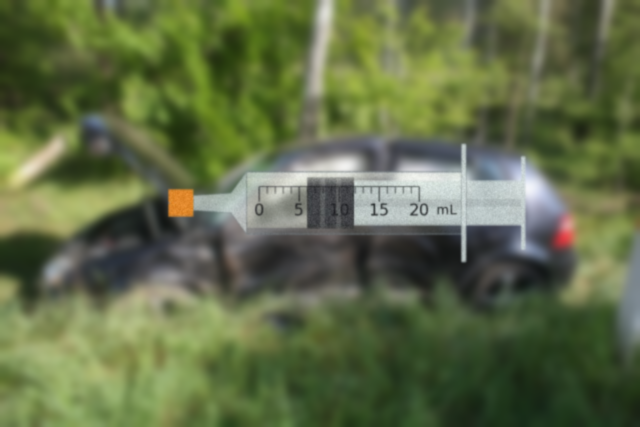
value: 6
